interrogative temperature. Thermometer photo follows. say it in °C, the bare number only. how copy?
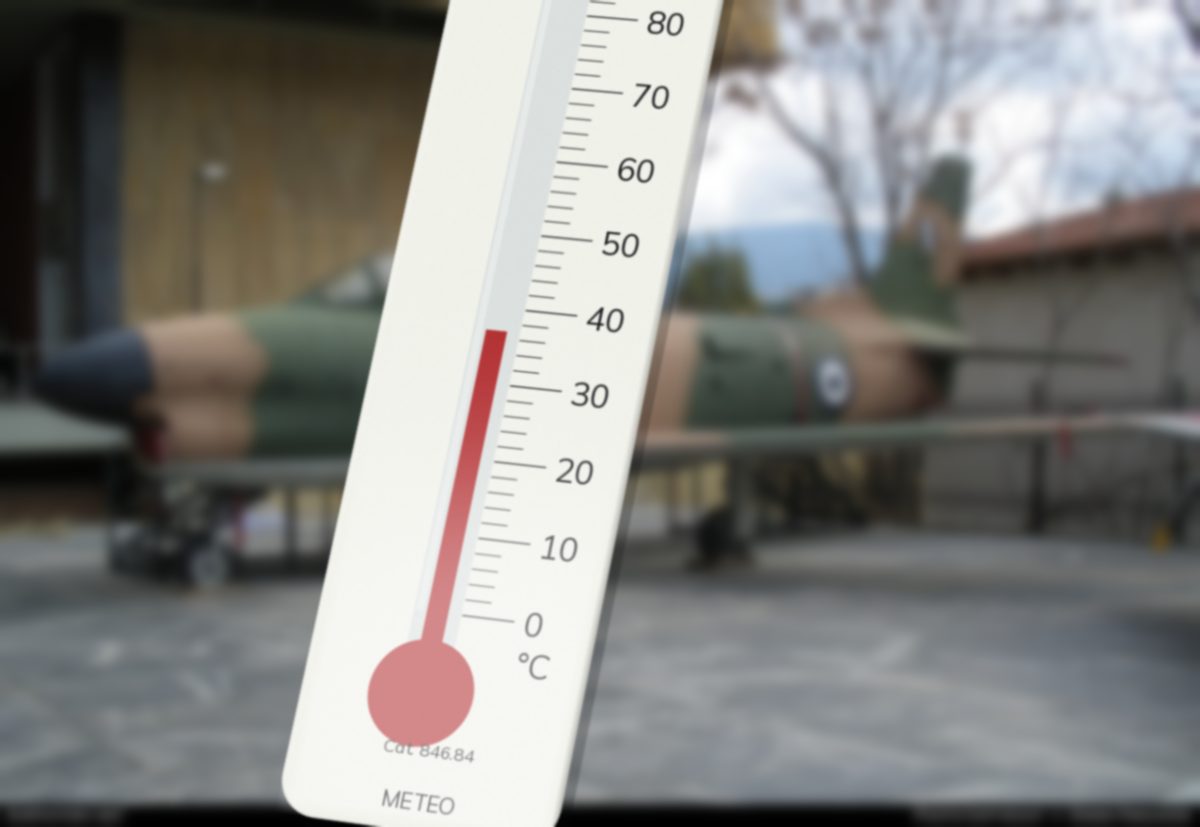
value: 37
